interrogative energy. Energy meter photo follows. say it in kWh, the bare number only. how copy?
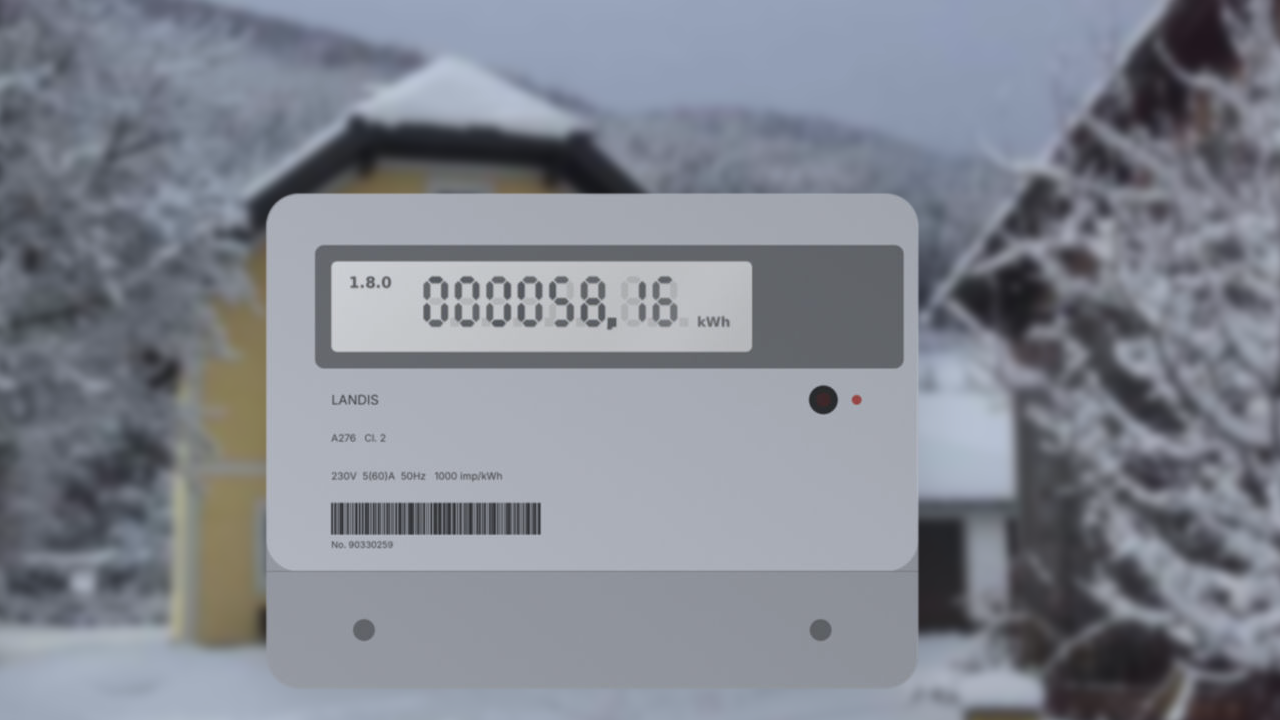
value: 58.16
